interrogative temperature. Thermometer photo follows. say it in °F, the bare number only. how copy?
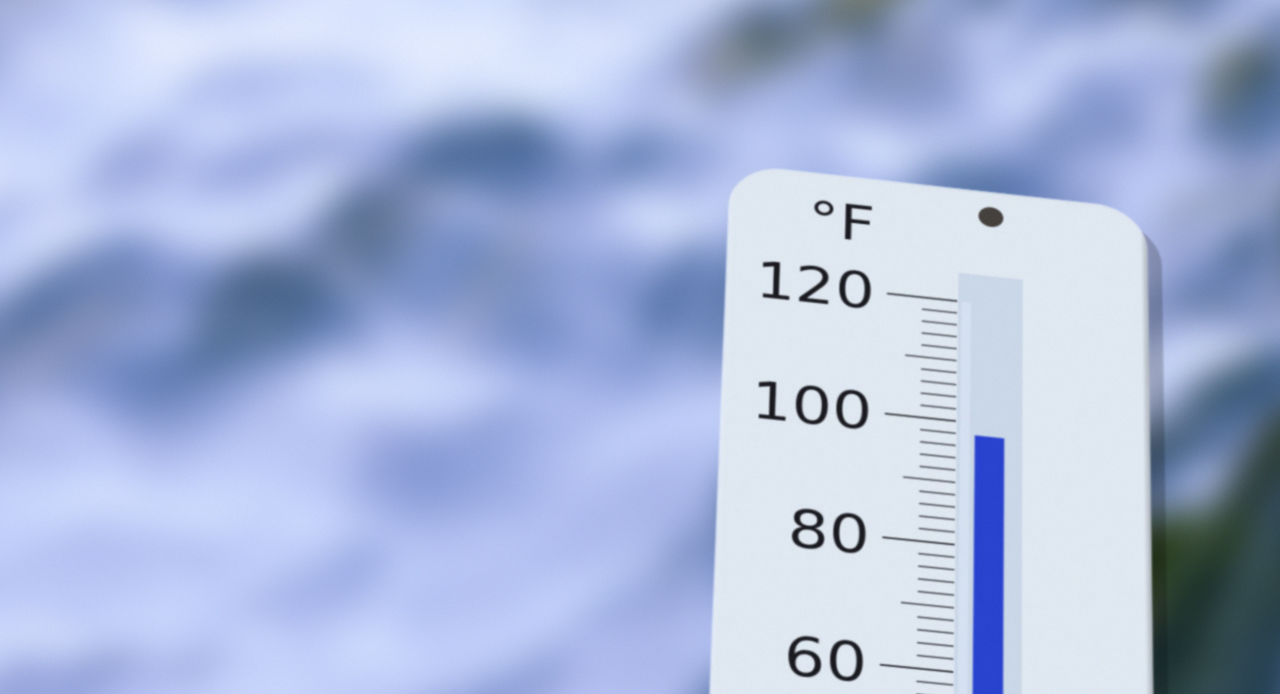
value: 98
